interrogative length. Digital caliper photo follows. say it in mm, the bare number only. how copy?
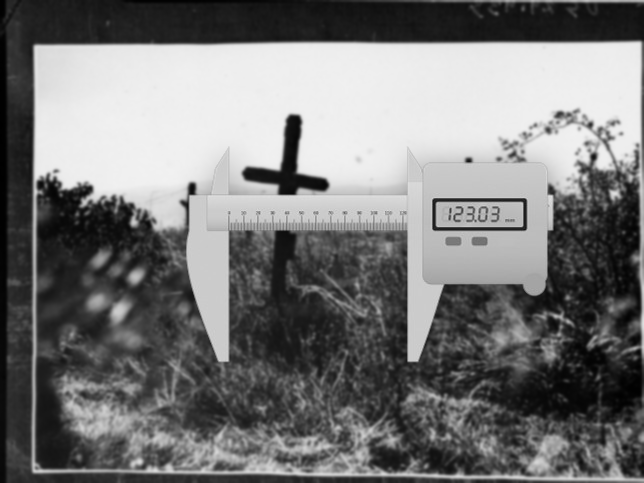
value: 123.03
